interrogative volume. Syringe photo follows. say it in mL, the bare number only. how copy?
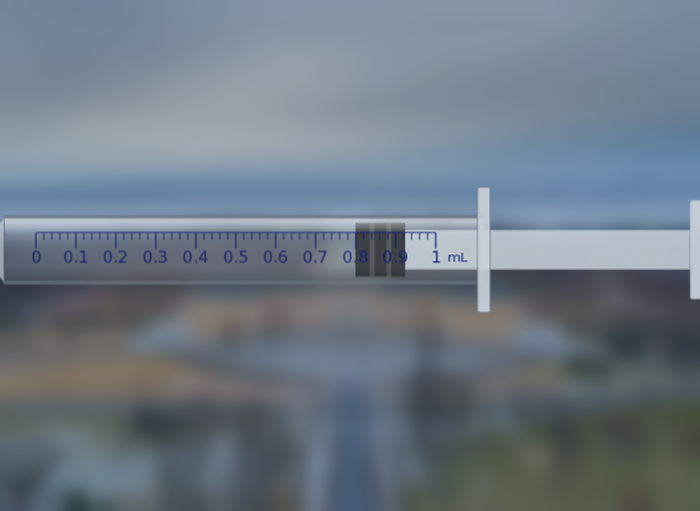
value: 0.8
